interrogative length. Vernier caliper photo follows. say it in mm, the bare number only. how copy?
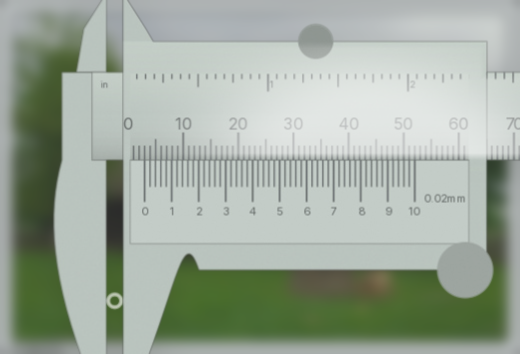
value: 3.0
